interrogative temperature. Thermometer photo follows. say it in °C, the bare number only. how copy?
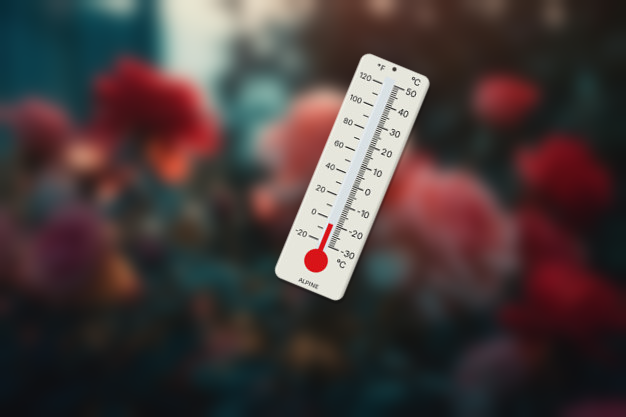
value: -20
